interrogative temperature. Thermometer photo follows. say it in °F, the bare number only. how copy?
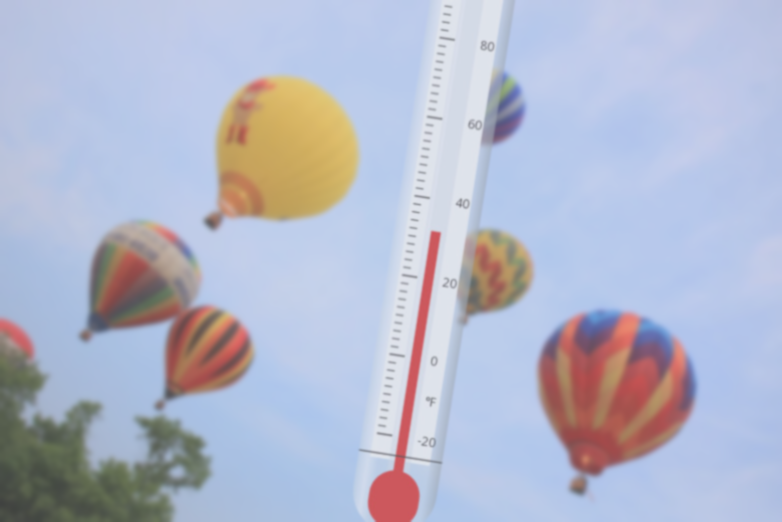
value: 32
